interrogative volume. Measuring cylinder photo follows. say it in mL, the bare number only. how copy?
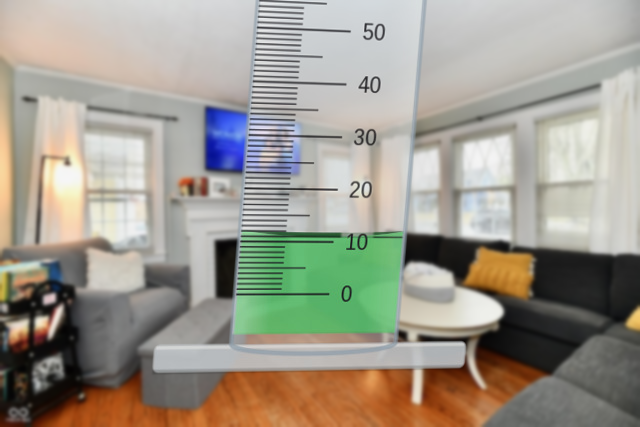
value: 11
